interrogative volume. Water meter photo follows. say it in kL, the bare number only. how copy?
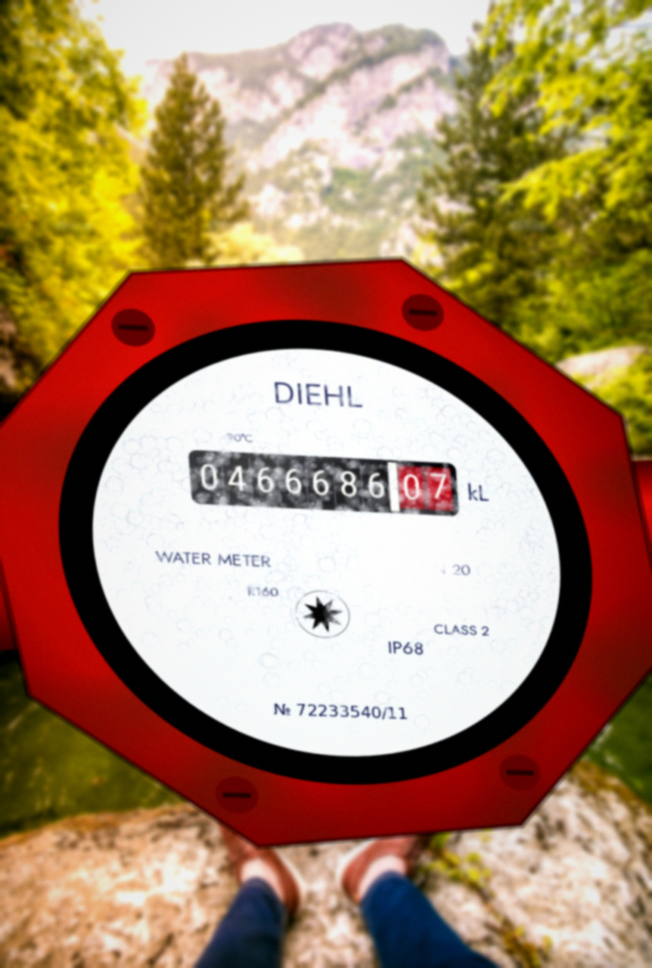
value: 466686.07
